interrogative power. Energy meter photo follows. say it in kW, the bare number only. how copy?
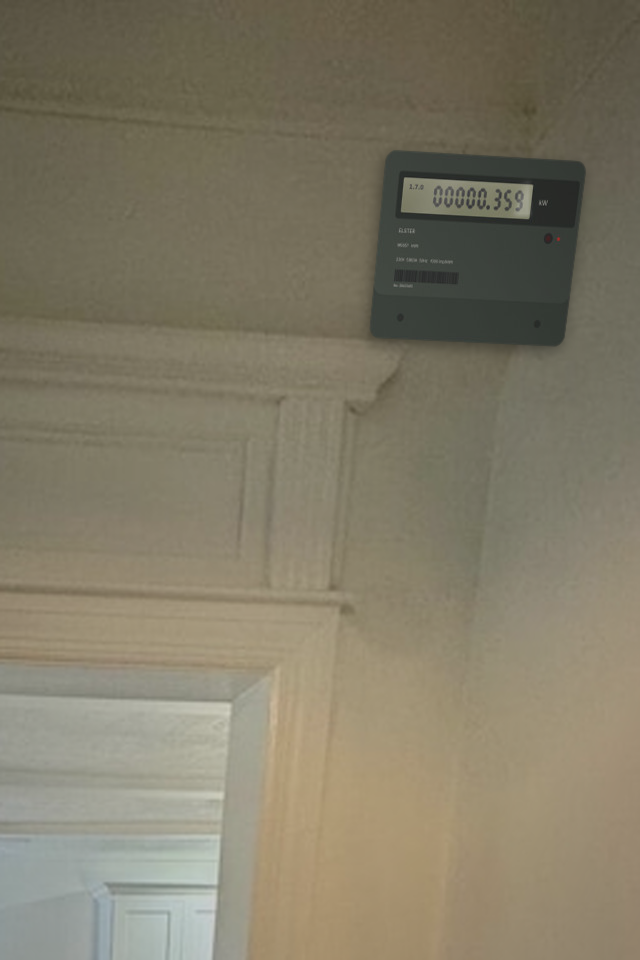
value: 0.359
